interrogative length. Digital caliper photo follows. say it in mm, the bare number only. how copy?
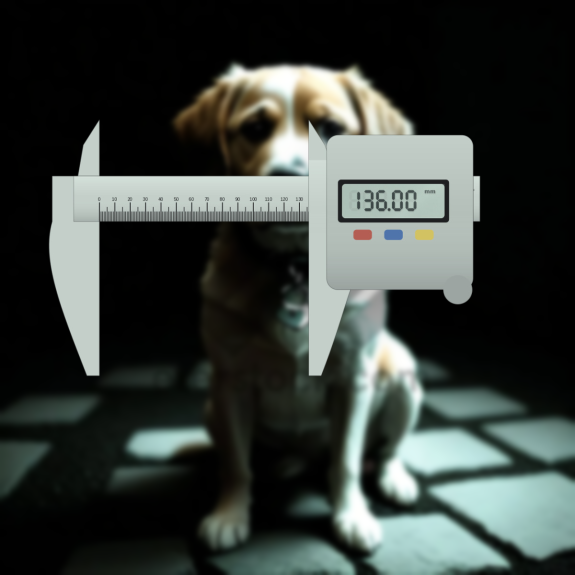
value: 136.00
